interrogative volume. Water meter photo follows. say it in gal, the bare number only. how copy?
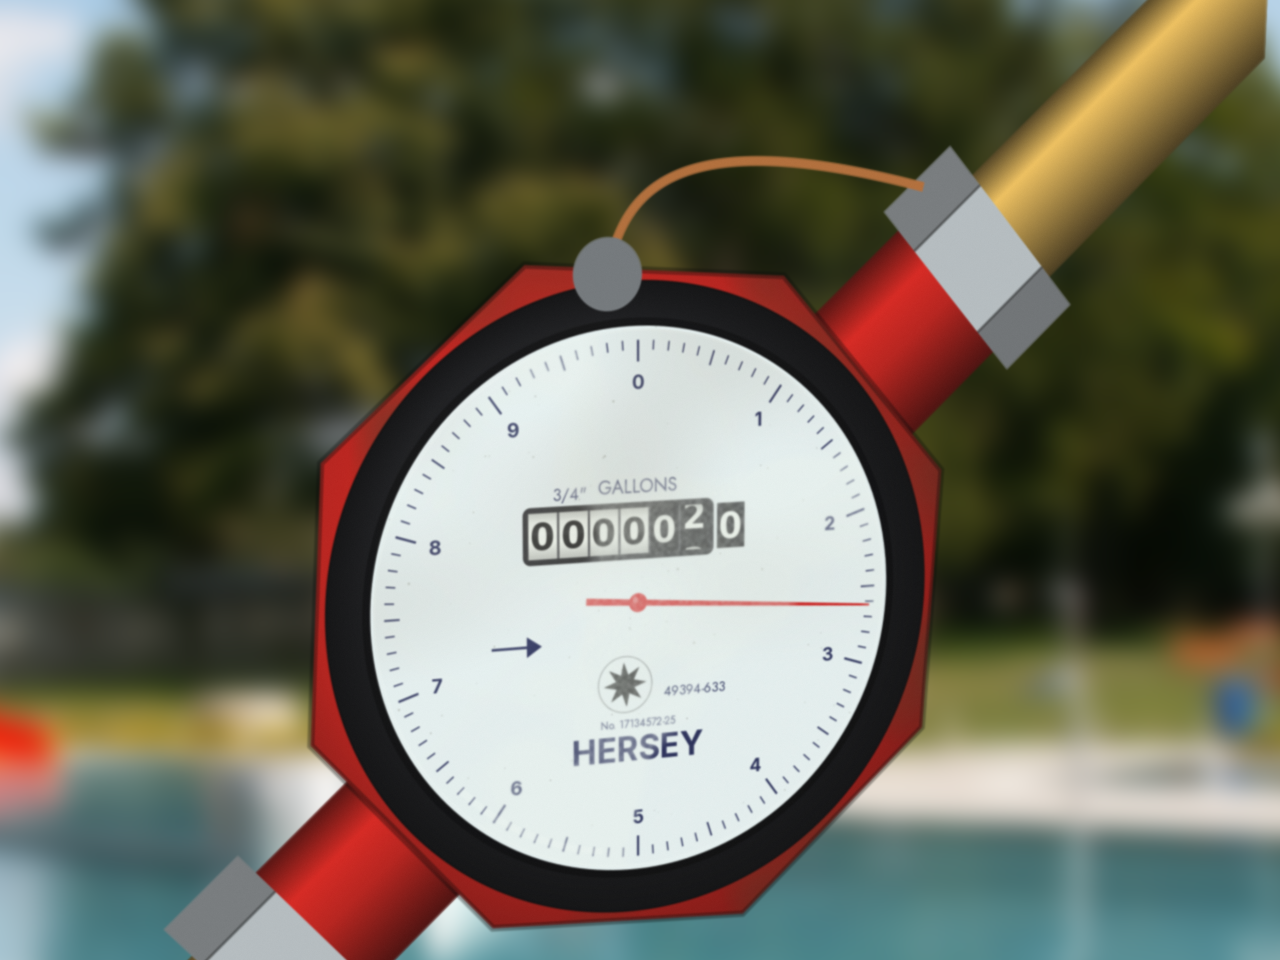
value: 22.6
